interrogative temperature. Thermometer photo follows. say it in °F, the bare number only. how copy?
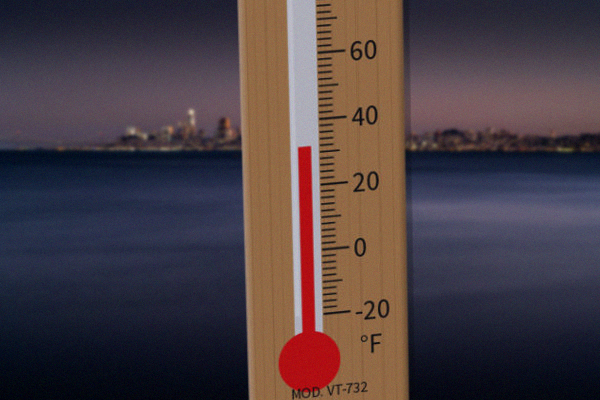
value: 32
